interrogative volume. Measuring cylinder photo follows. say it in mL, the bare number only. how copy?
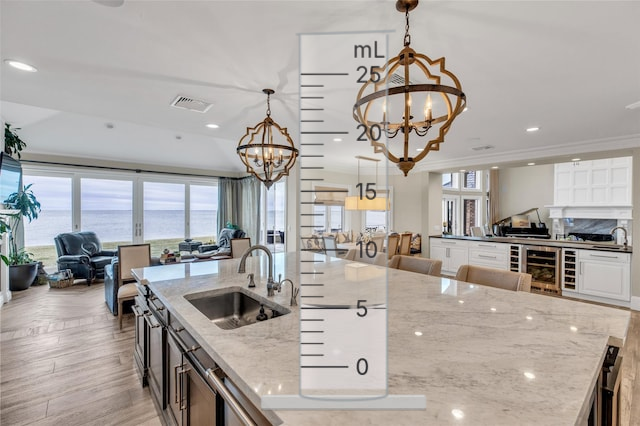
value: 5
